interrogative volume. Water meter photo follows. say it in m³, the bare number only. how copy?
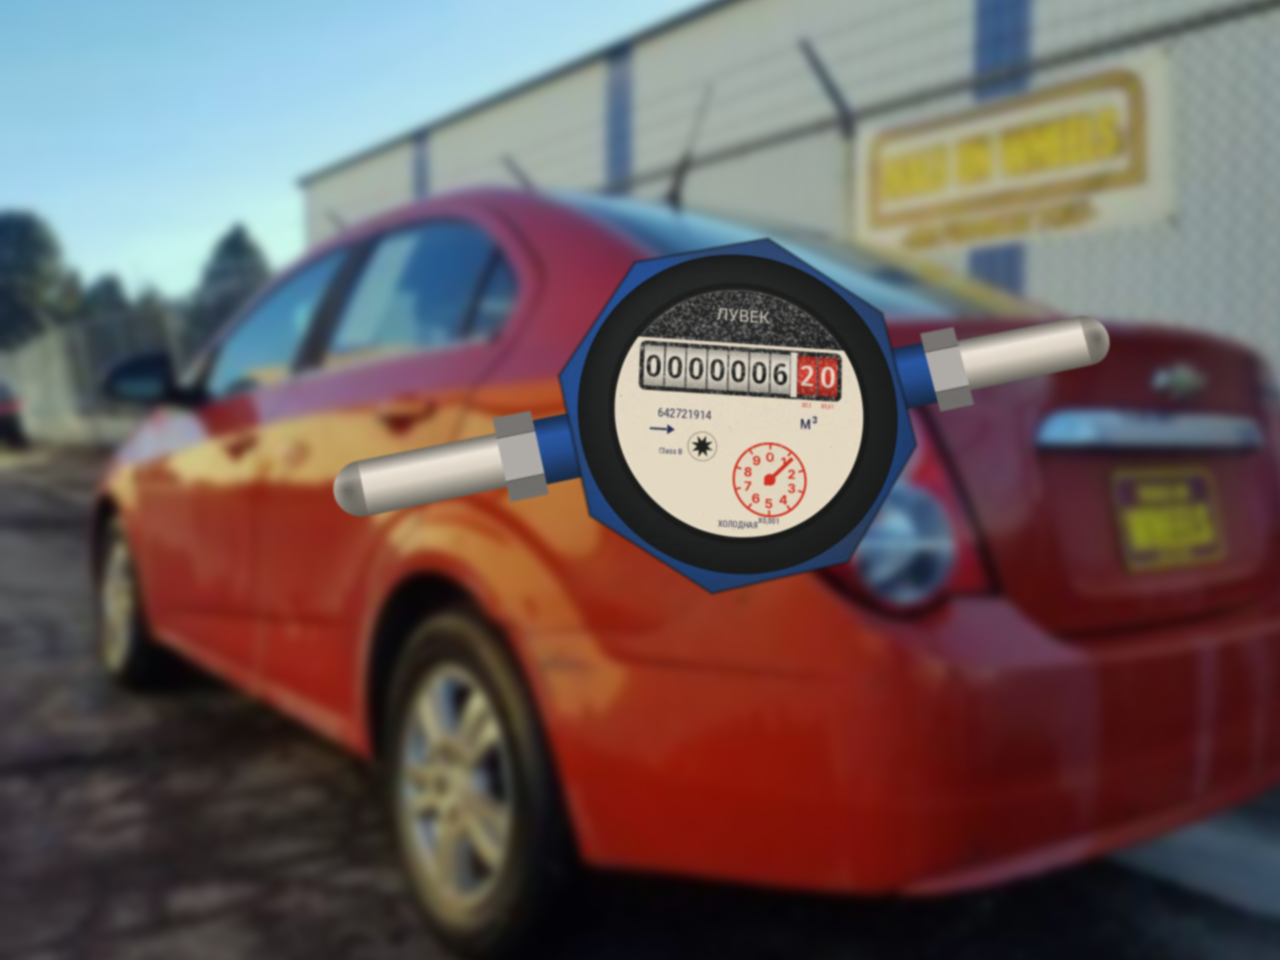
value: 6.201
